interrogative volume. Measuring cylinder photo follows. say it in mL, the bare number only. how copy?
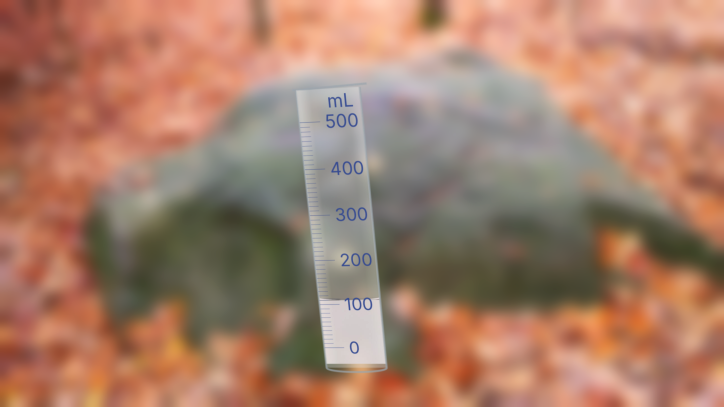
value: 110
